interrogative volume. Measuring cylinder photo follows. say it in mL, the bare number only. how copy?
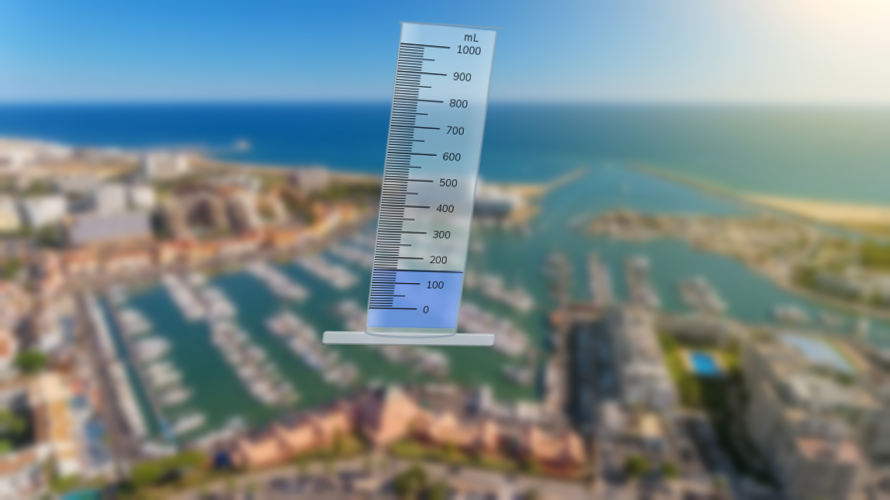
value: 150
